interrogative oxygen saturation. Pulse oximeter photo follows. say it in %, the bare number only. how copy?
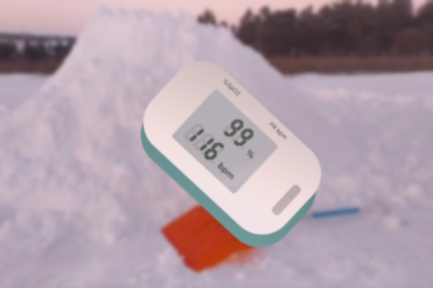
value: 99
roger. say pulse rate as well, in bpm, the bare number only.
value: 116
